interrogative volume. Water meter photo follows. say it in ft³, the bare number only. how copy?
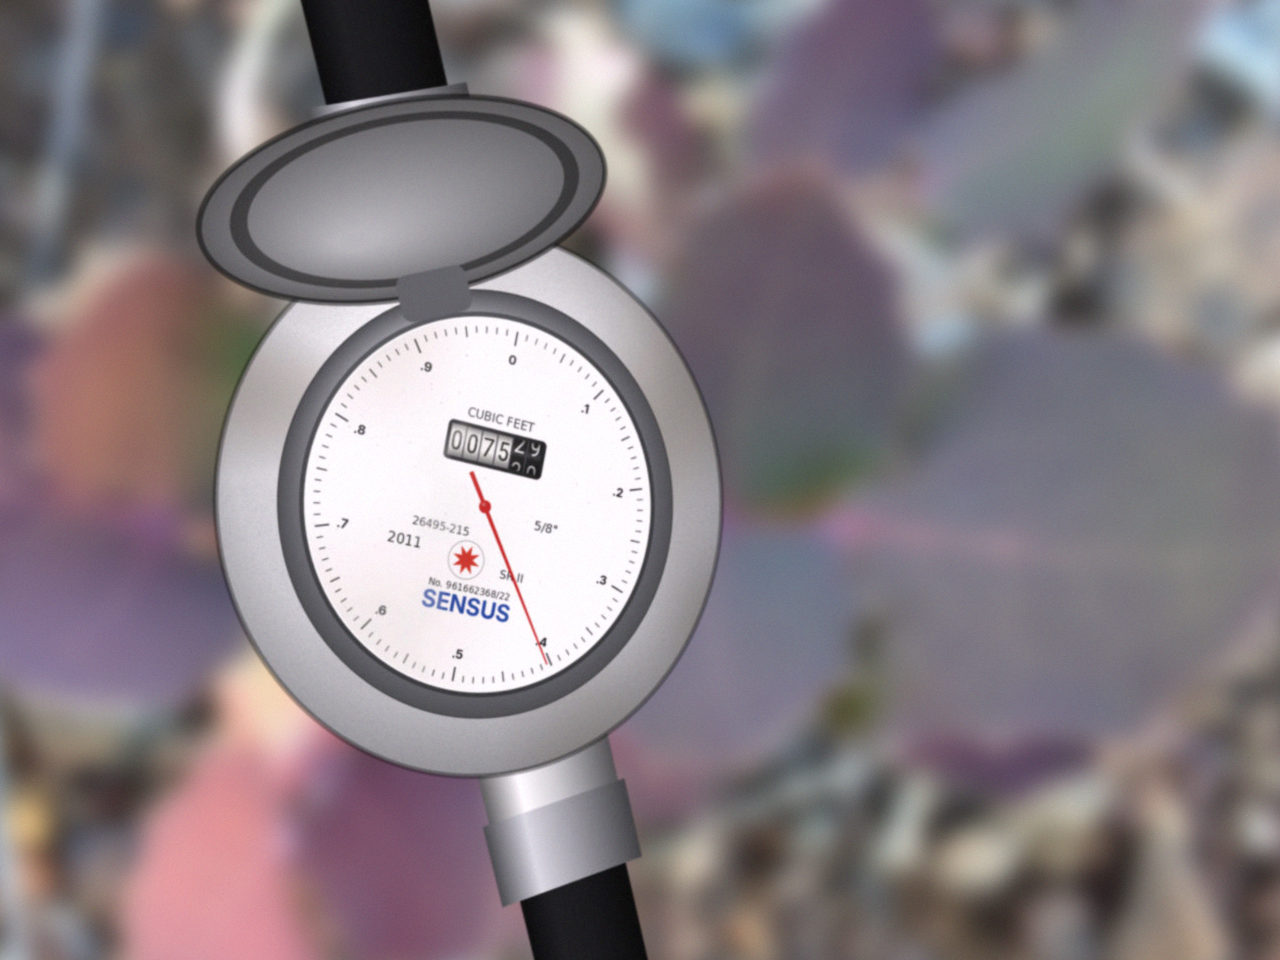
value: 7529.40
